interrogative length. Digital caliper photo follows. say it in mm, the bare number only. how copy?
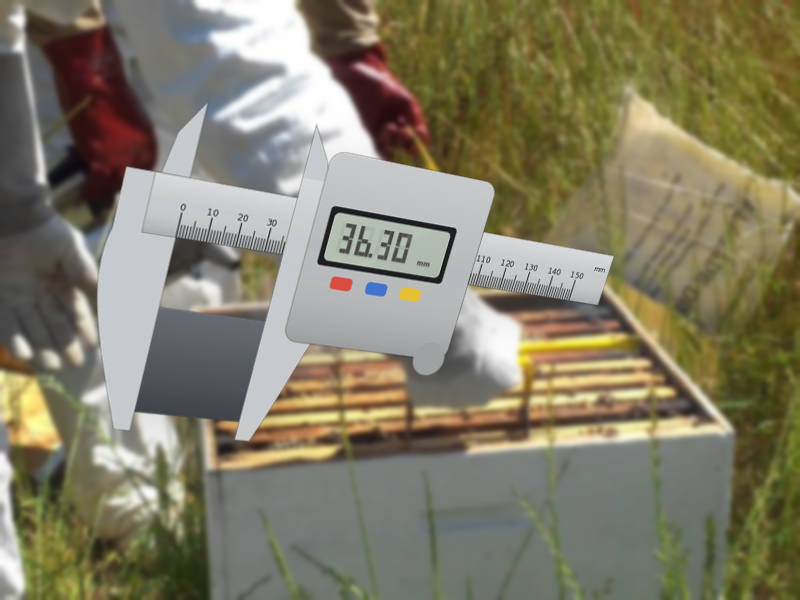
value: 36.30
